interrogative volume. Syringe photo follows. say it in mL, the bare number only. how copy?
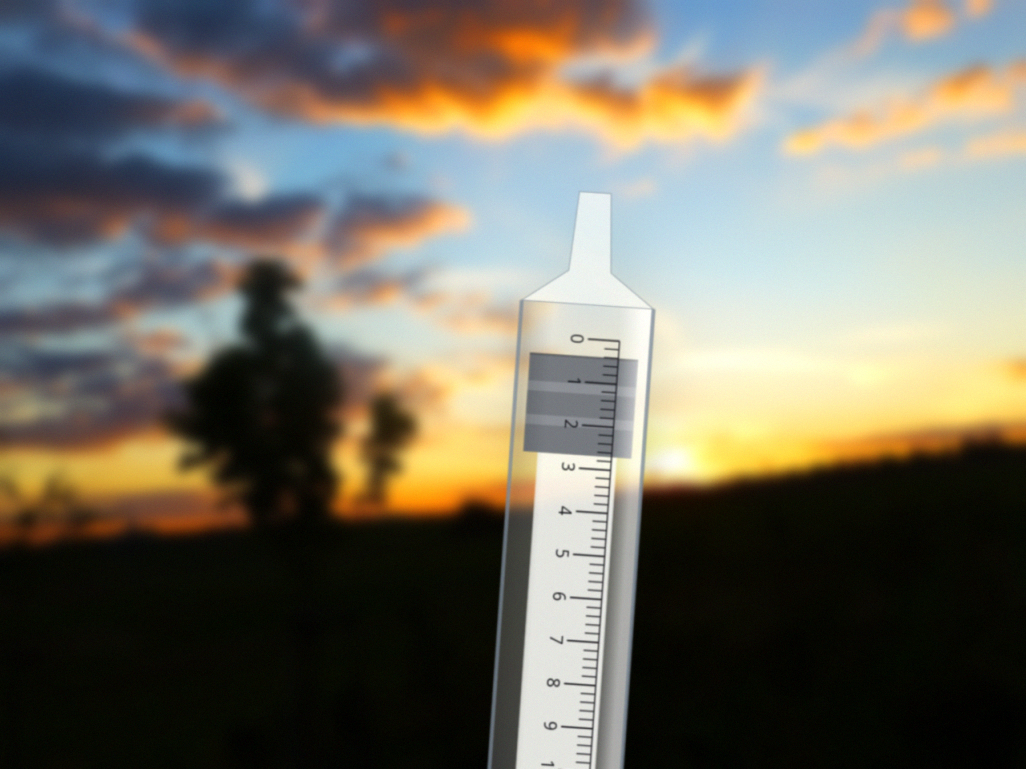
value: 0.4
